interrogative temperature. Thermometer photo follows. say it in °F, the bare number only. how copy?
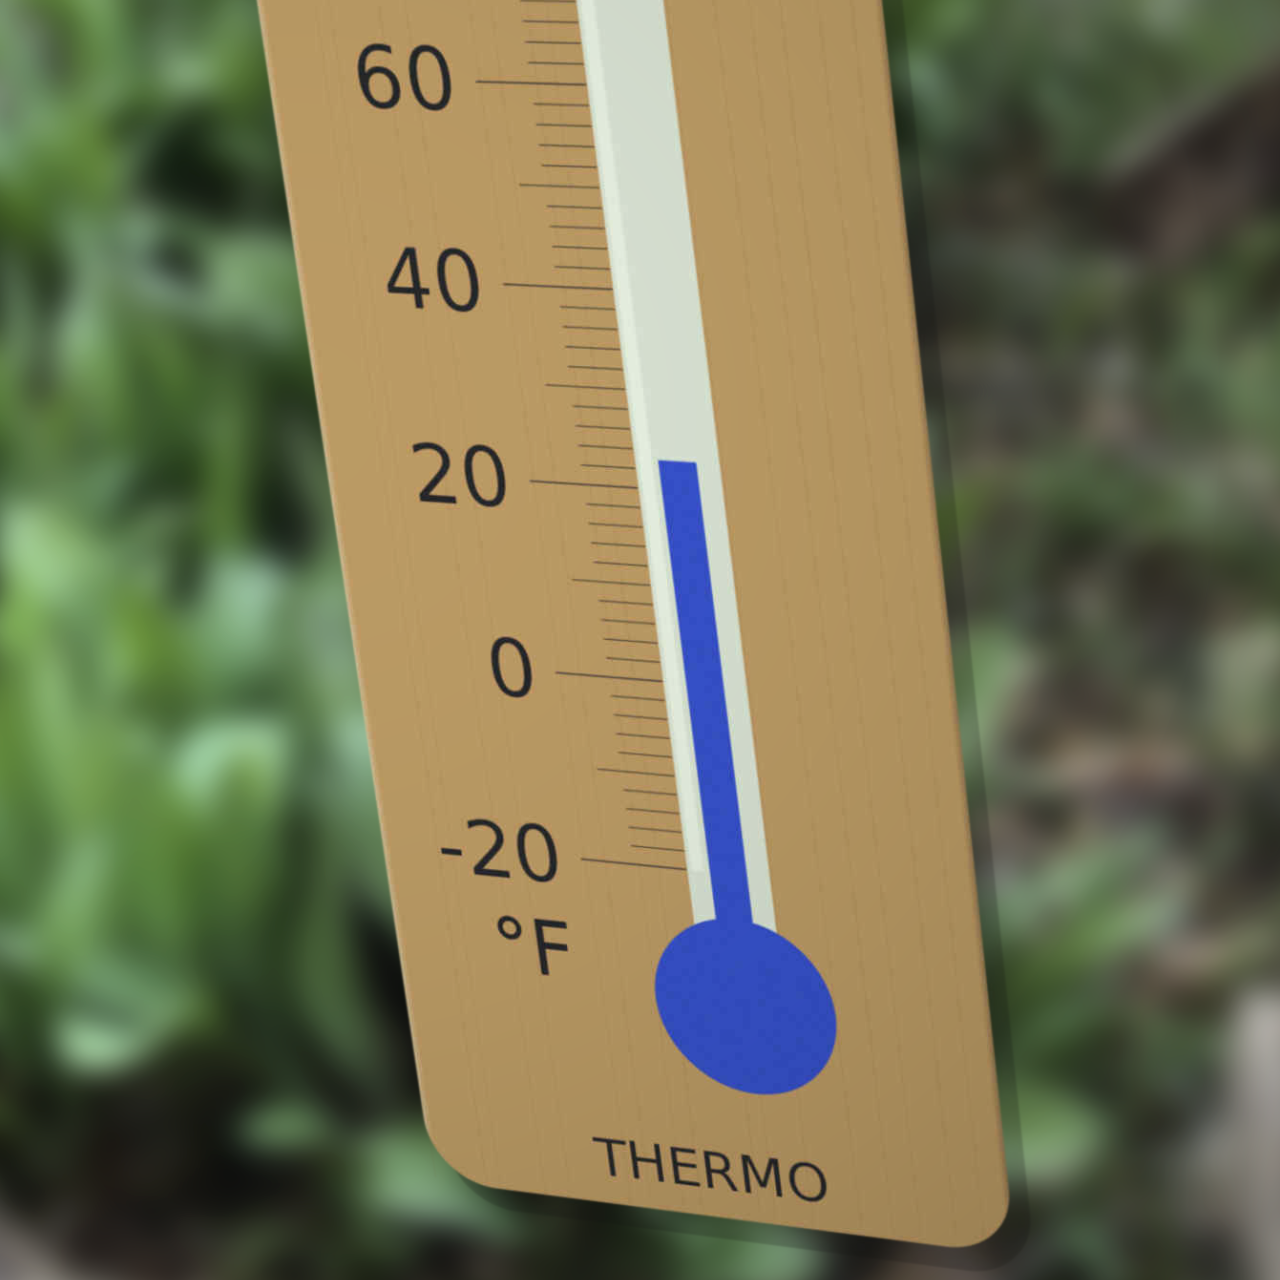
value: 23
